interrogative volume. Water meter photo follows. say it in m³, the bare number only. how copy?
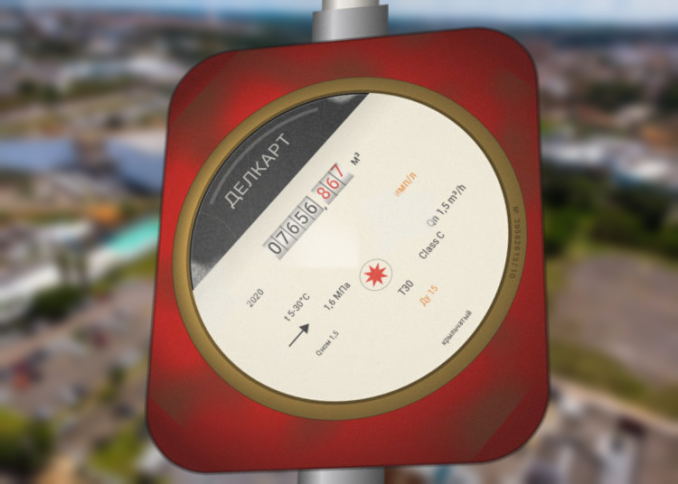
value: 7656.867
